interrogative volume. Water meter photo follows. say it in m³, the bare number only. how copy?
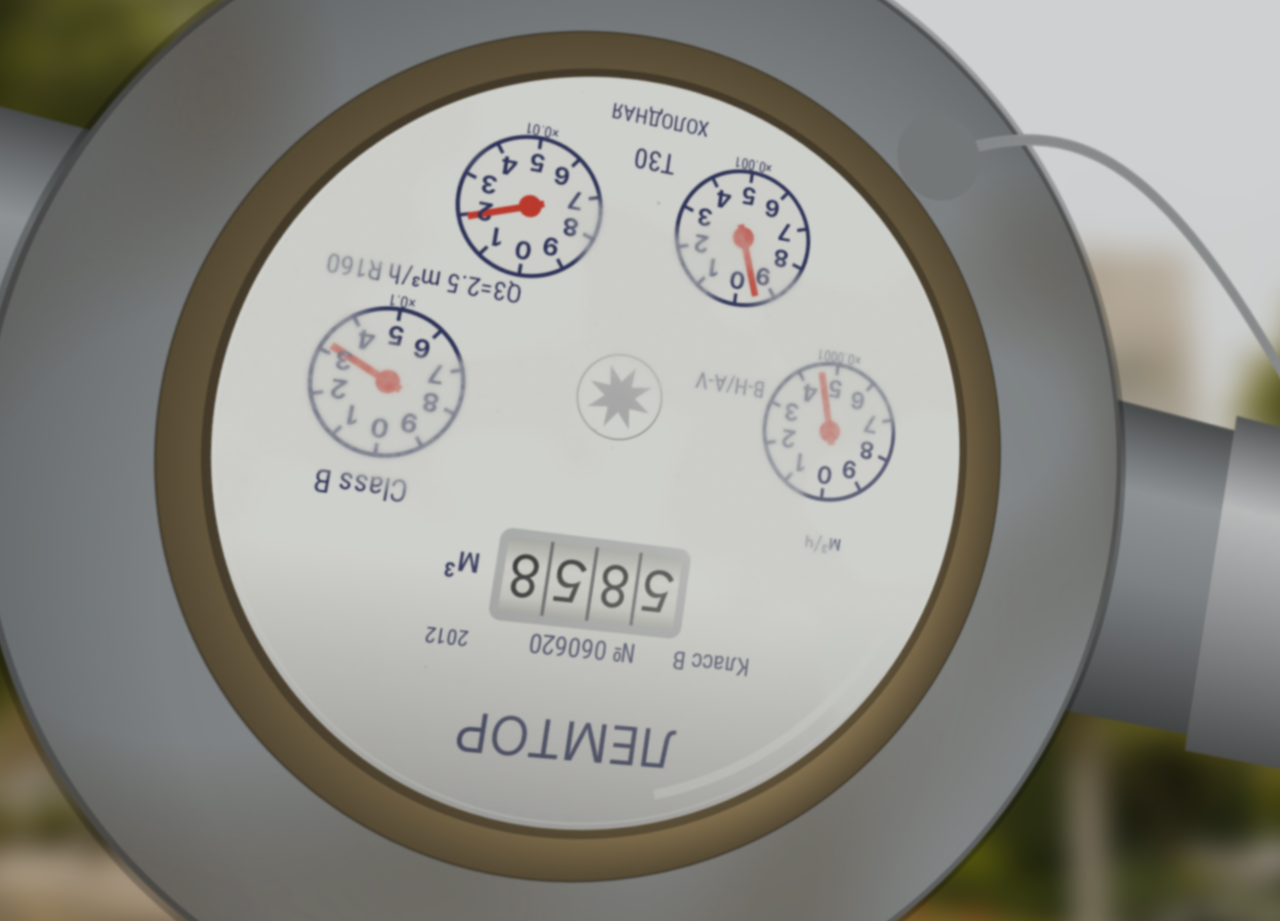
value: 5858.3194
